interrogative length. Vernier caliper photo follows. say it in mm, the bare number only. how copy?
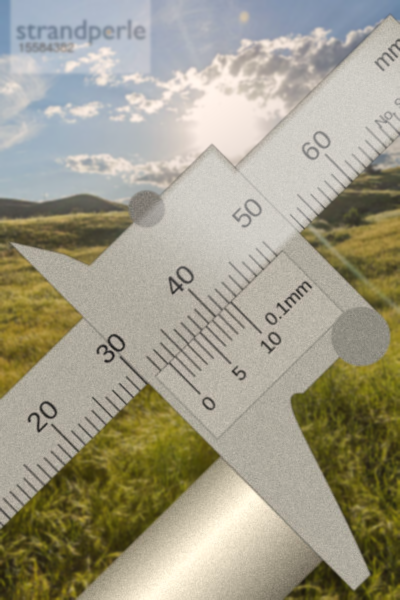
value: 33.2
